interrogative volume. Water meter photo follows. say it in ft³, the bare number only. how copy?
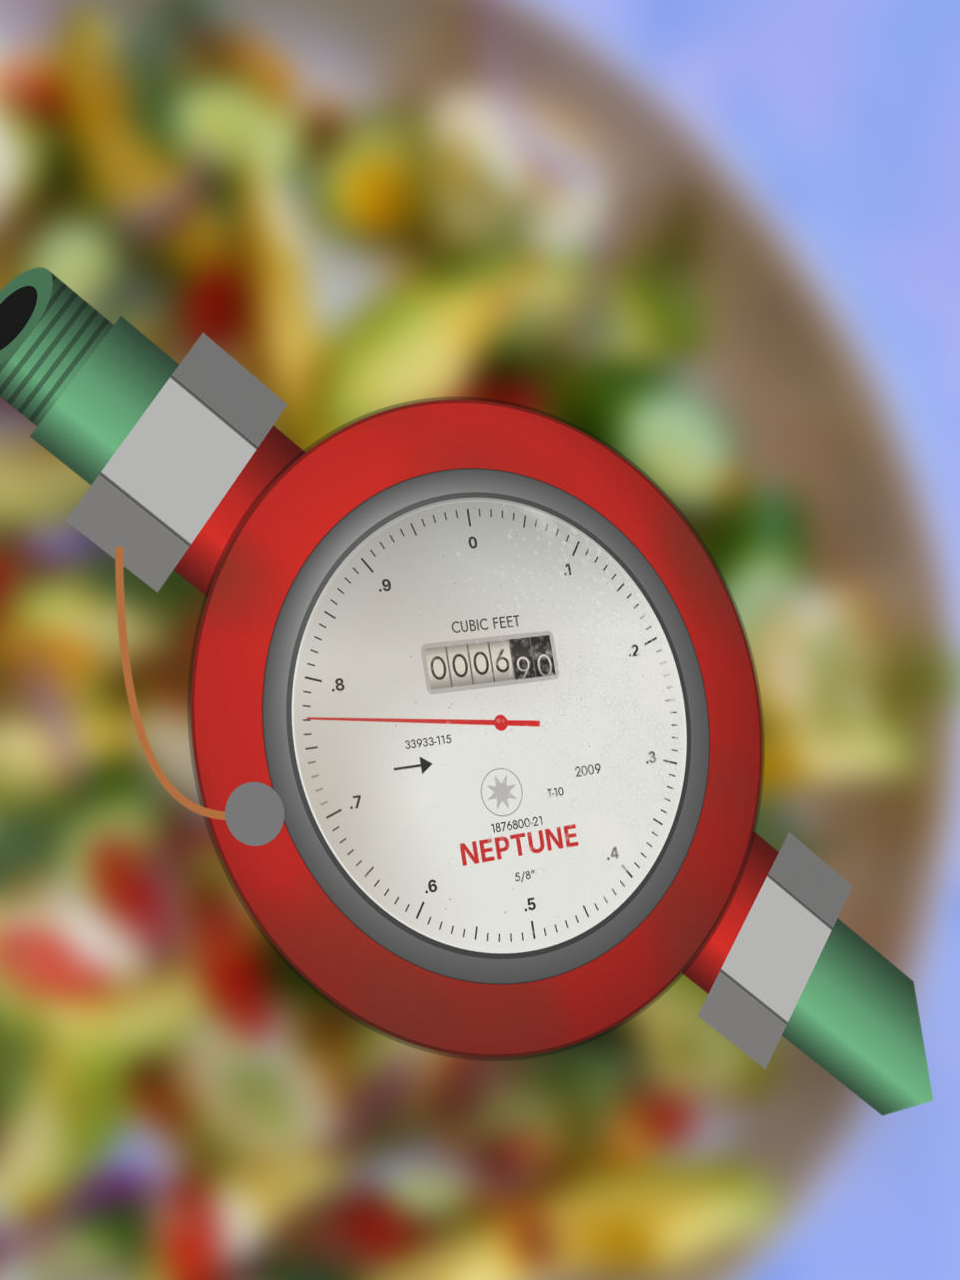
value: 689.77
